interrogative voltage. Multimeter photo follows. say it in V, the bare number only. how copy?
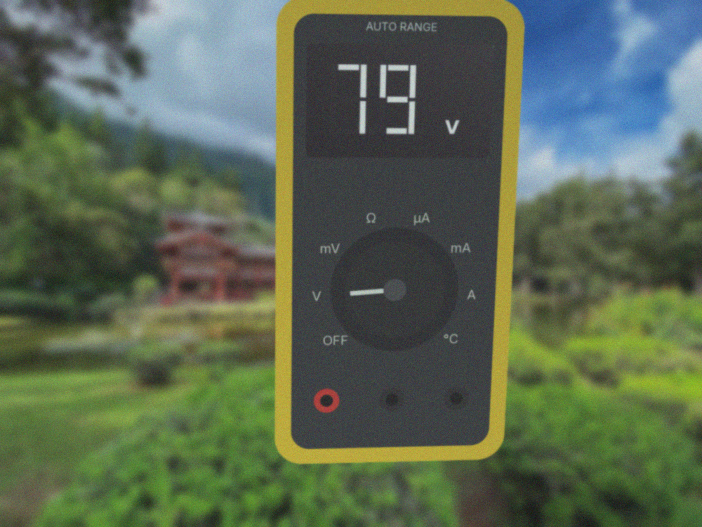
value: 79
